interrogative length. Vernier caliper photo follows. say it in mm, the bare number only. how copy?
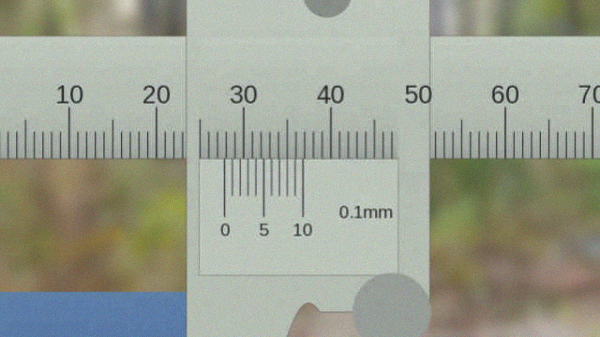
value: 27.8
